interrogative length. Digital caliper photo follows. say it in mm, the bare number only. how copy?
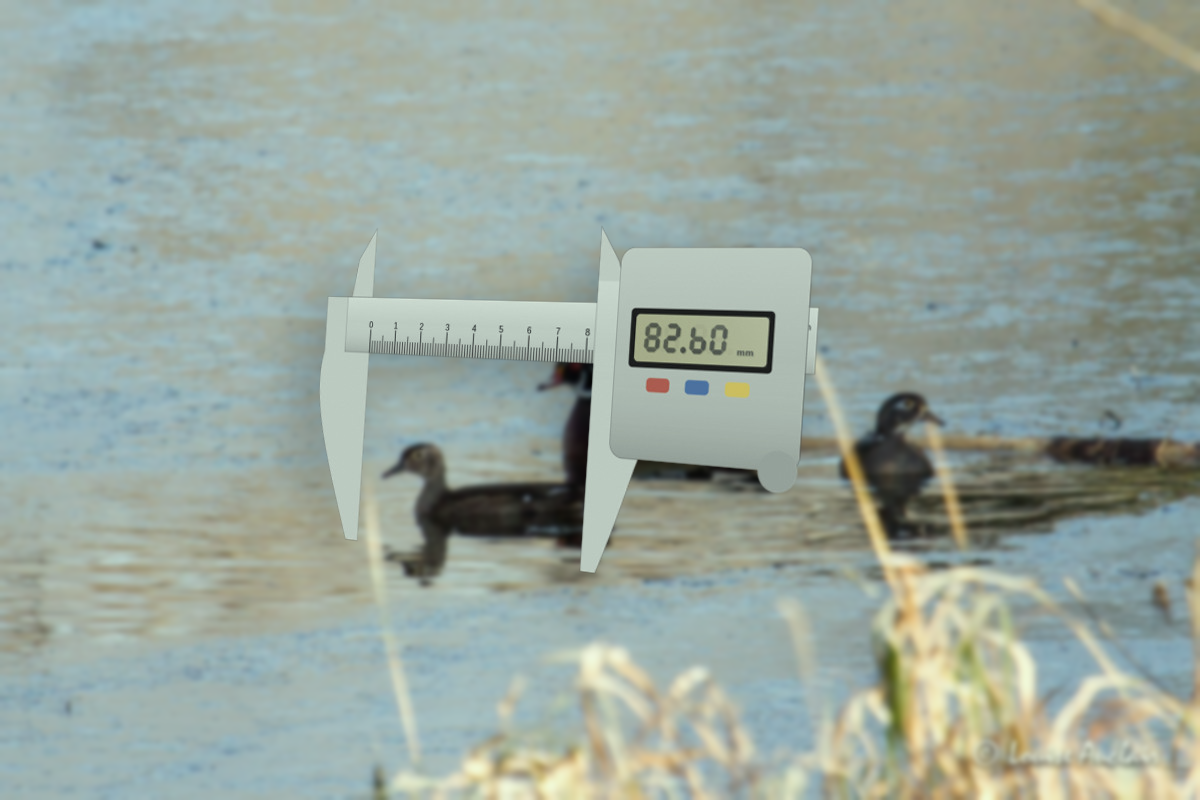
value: 82.60
